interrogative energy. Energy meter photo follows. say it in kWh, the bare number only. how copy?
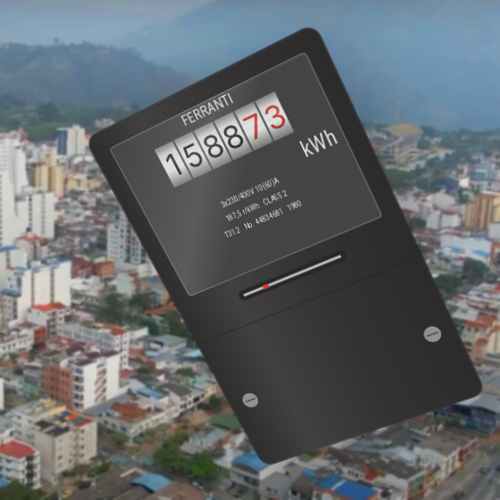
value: 1588.73
